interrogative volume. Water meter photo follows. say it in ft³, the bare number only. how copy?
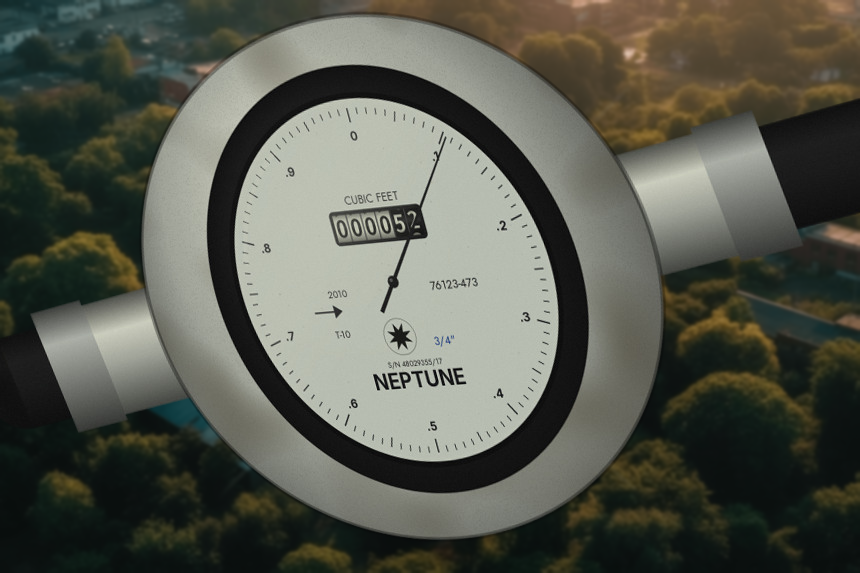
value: 52.10
